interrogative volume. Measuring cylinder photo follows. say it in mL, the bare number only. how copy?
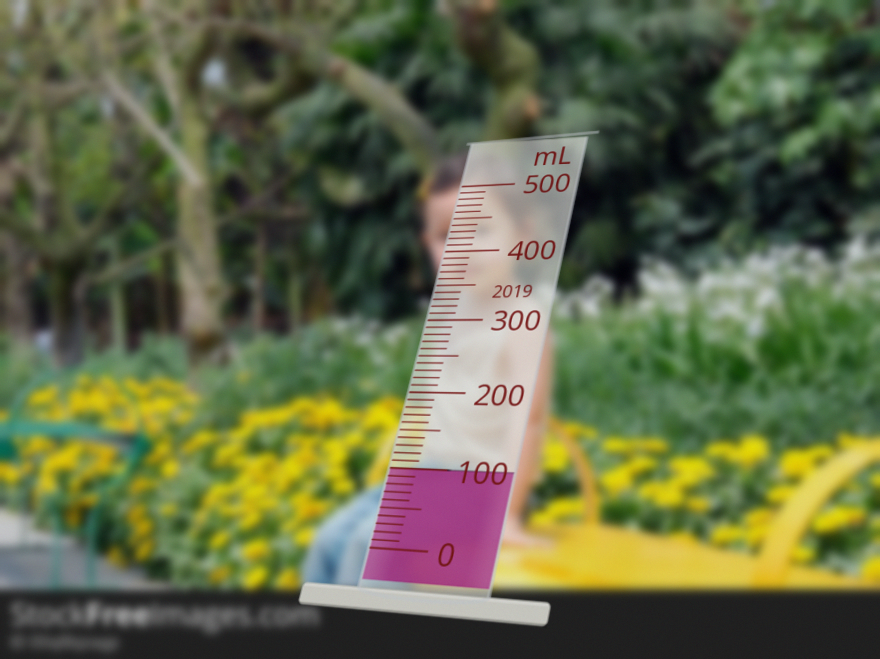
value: 100
